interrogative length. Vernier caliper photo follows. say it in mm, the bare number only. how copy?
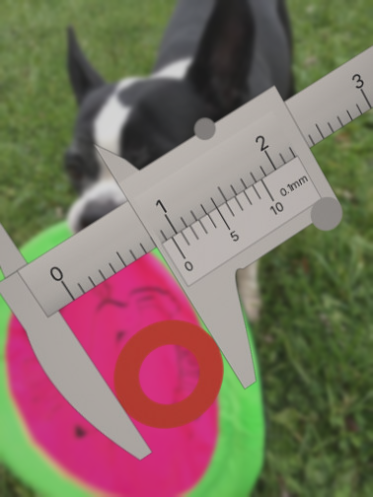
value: 9.5
